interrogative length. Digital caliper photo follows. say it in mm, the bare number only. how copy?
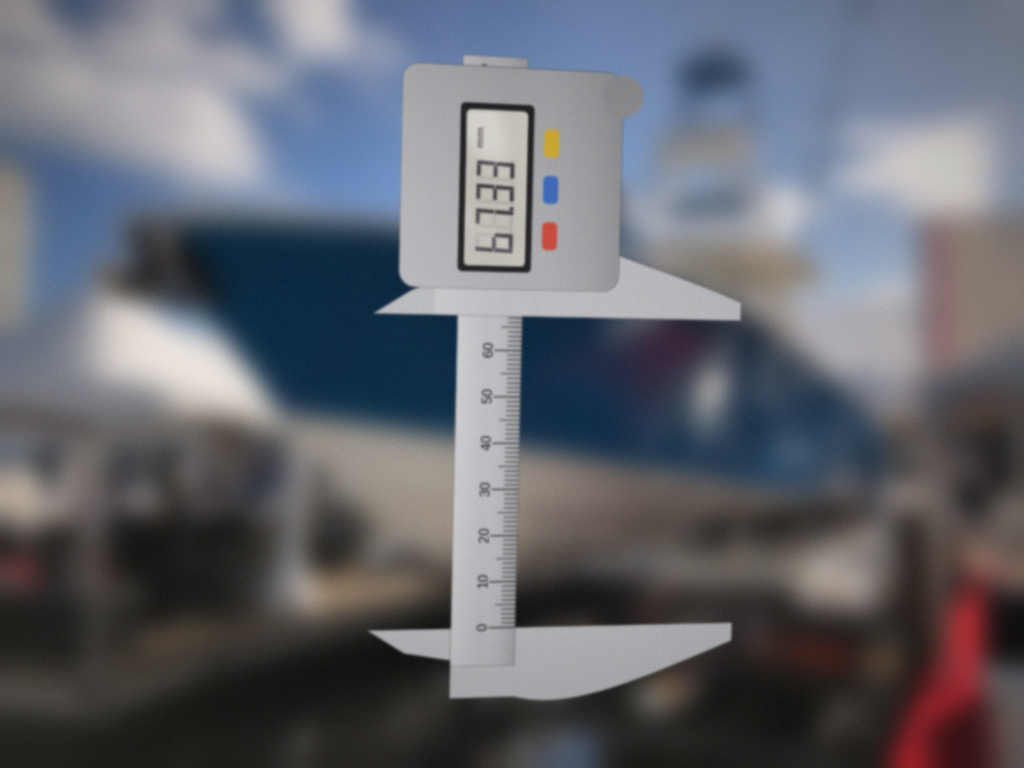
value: 67.33
